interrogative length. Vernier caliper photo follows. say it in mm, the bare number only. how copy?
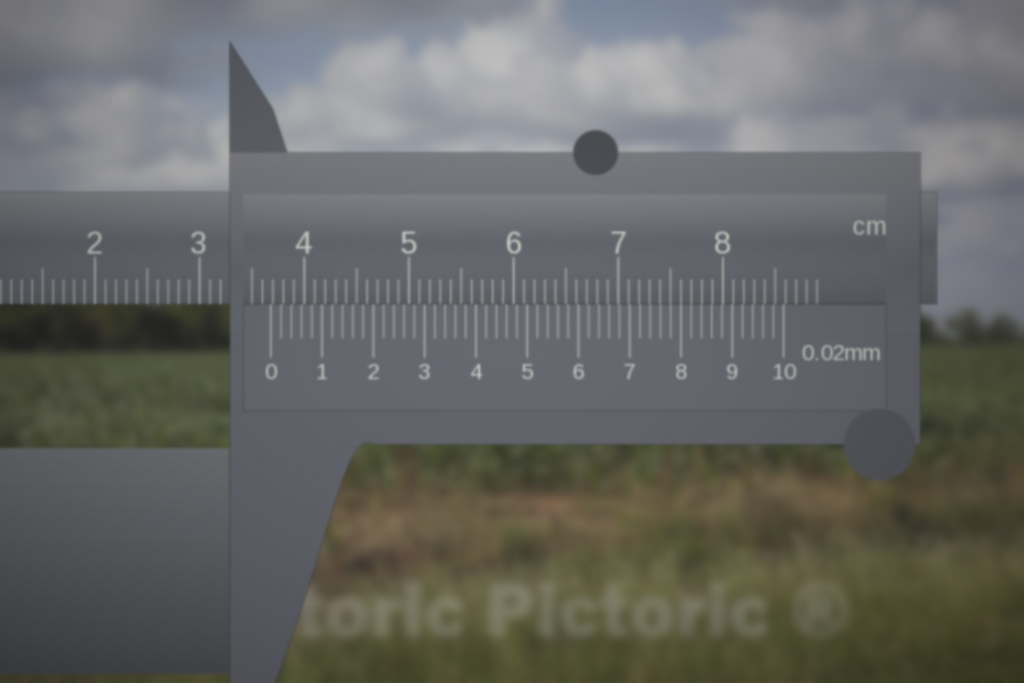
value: 36.8
